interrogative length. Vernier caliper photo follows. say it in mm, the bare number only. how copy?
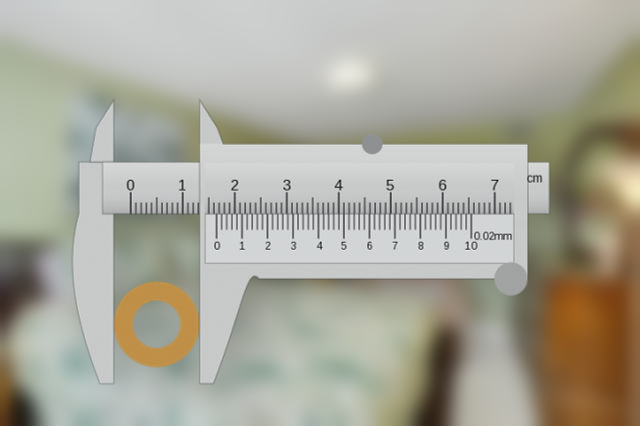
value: 16.5
